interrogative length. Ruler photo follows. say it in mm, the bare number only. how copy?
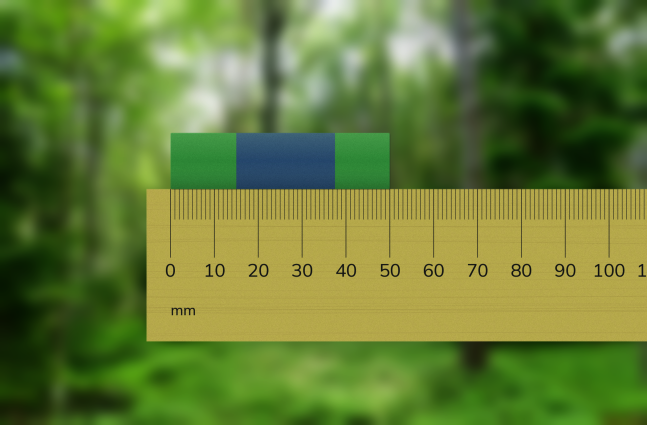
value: 50
